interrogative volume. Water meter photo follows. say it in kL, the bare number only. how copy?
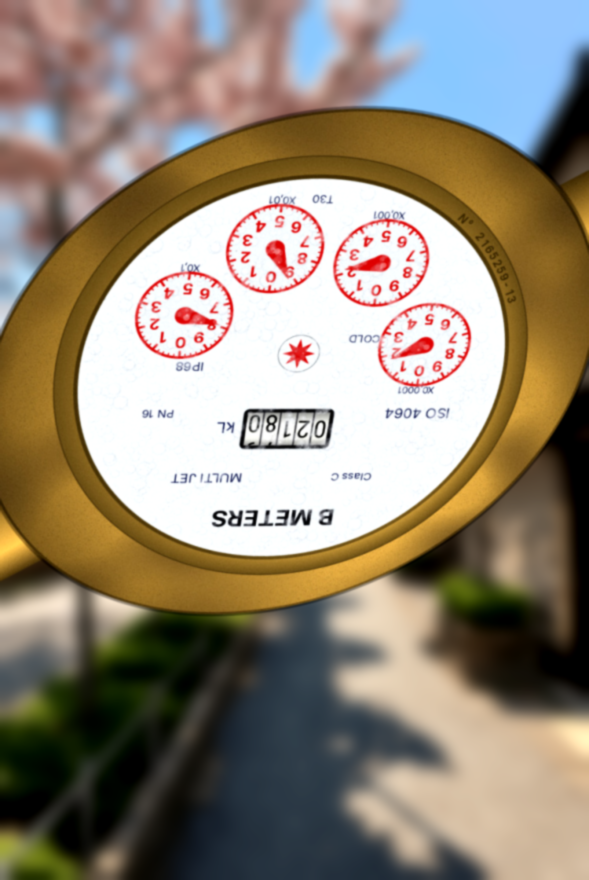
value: 2179.7921
